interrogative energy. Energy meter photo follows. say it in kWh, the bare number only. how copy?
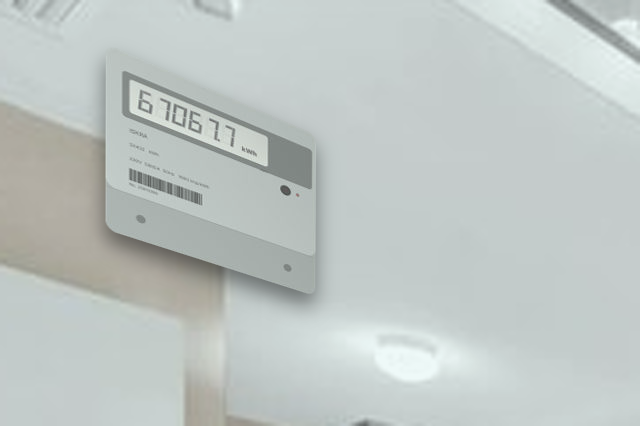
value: 67067.7
